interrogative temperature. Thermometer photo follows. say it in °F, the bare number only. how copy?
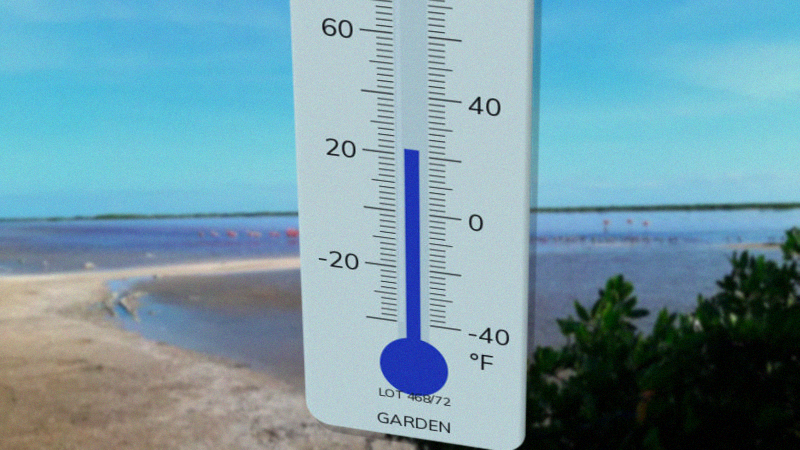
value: 22
